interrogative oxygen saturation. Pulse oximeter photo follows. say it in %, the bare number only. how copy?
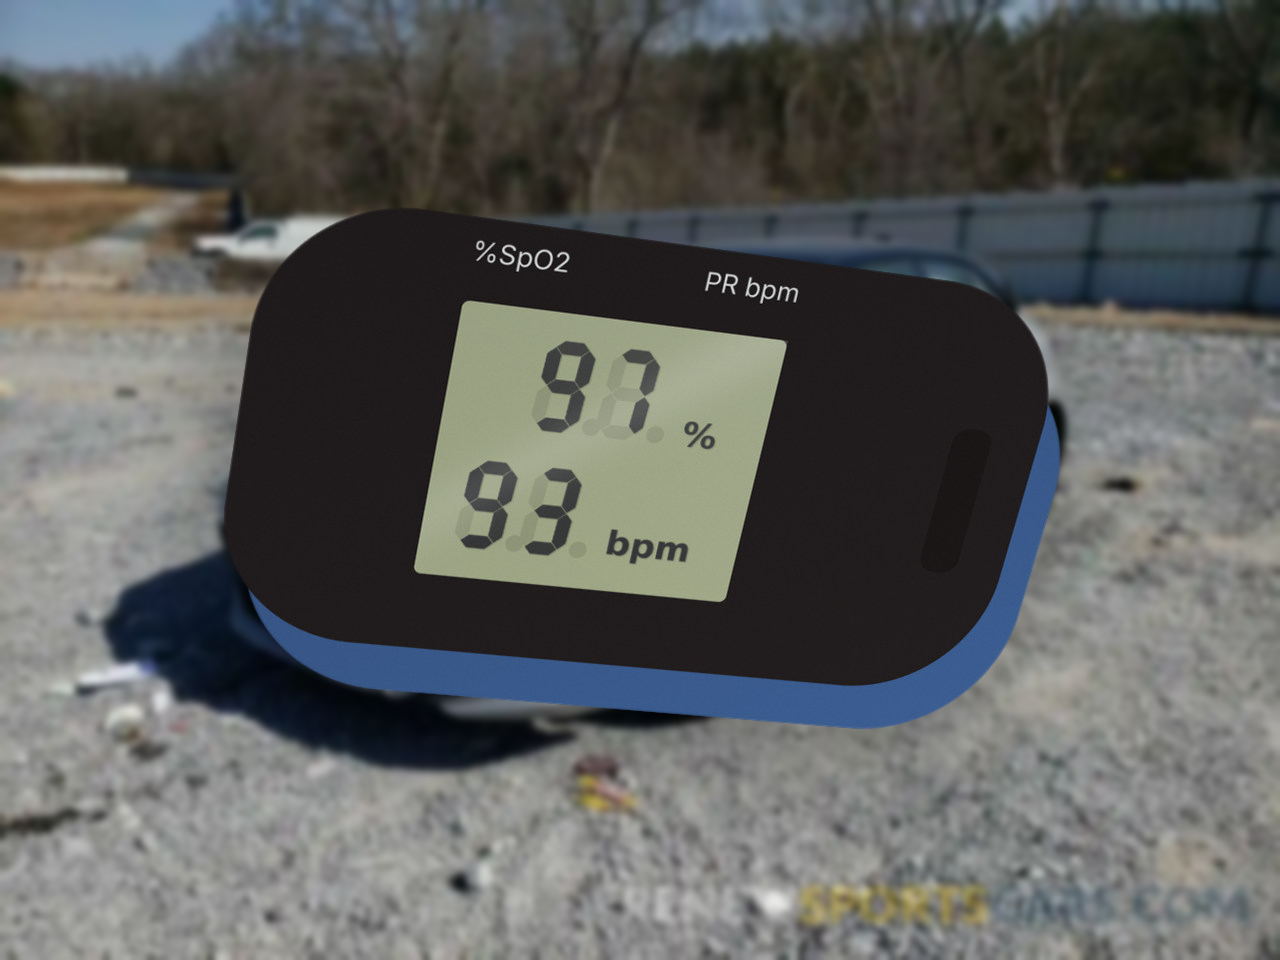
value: 97
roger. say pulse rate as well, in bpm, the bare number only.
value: 93
